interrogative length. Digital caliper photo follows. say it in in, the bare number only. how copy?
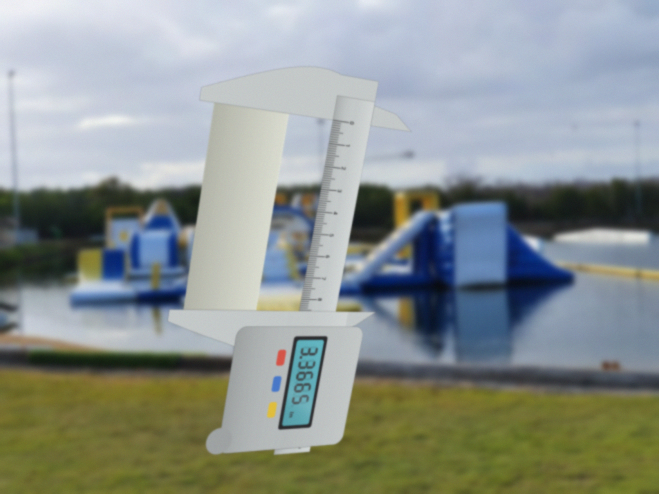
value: 3.3665
